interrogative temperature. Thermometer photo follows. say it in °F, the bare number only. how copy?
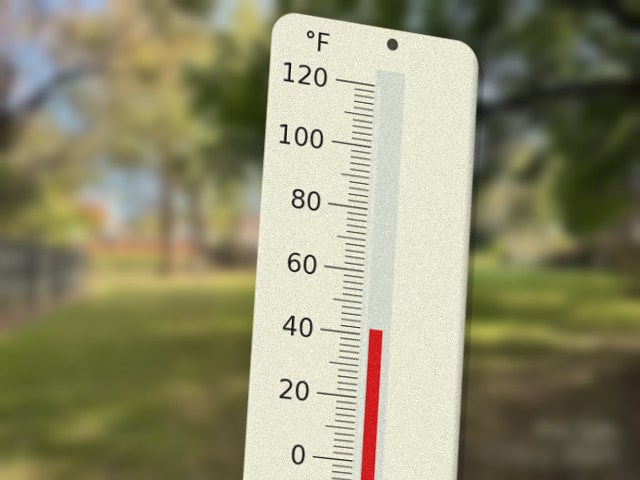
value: 42
